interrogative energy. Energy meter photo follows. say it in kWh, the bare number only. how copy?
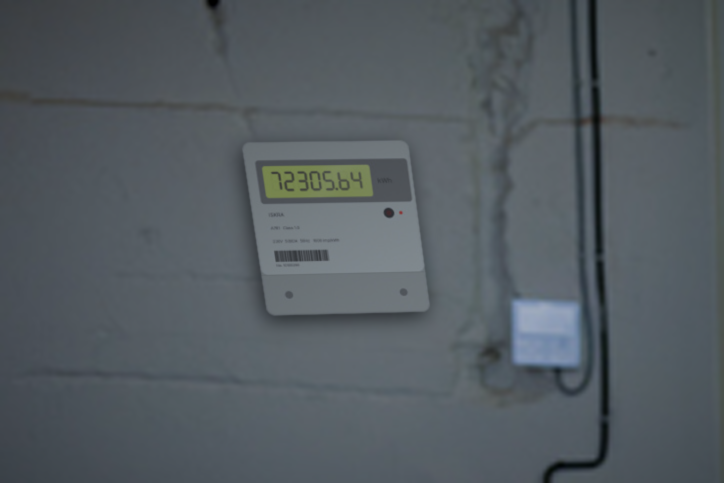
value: 72305.64
